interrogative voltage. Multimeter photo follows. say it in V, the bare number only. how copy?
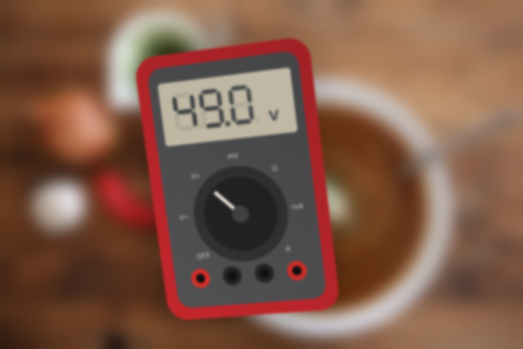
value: 49.0
